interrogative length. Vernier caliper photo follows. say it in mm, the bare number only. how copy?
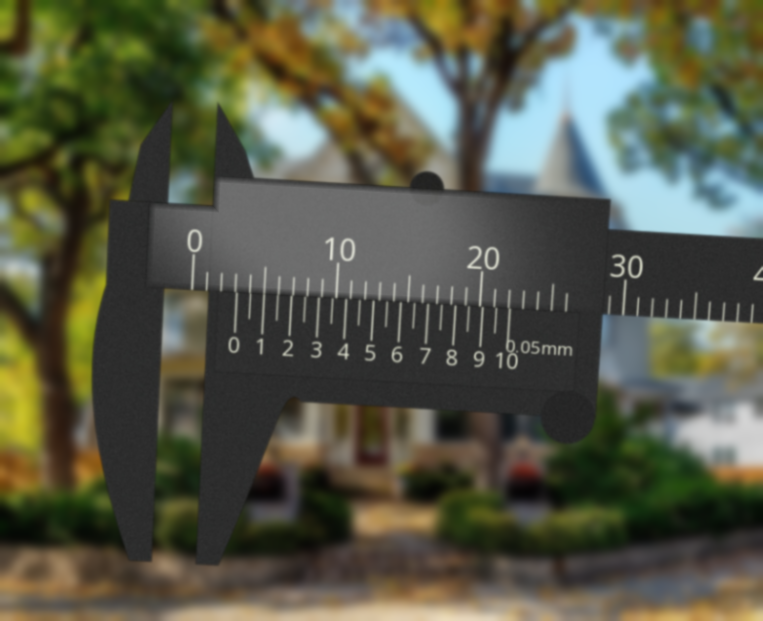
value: 3.1
